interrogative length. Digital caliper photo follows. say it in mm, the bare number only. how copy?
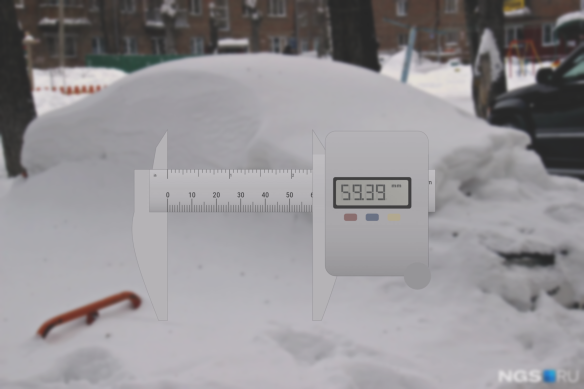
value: 59.39
